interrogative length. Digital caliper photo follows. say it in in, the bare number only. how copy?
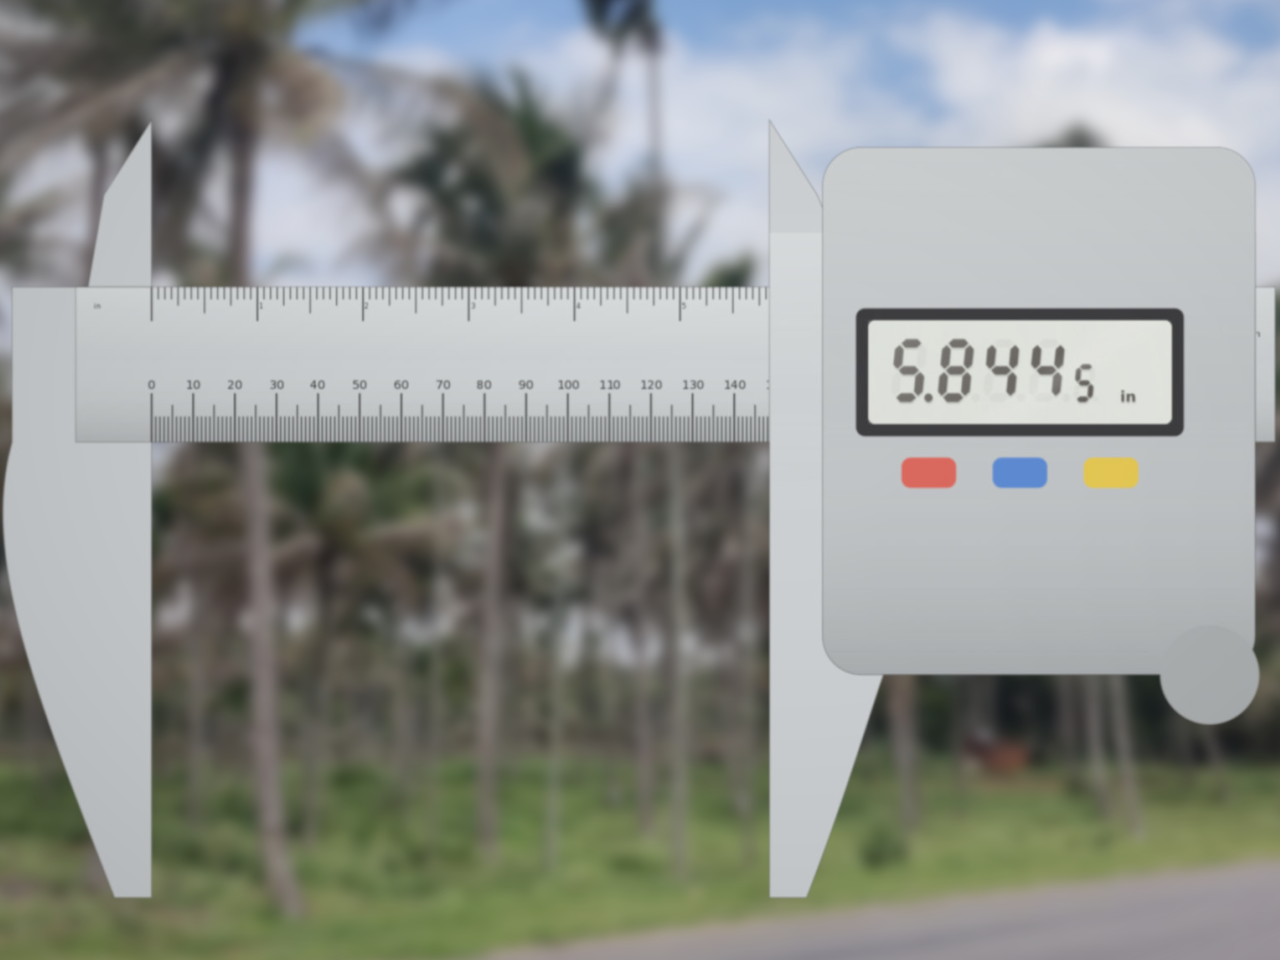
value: 5.8445
